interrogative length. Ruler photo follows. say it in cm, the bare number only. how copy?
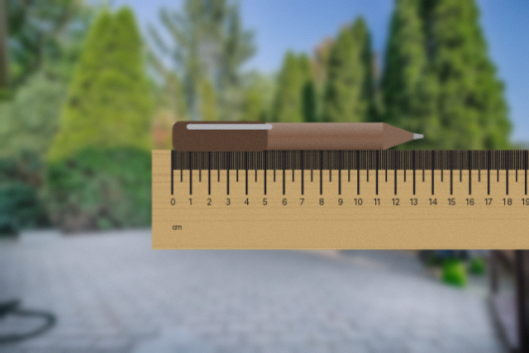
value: 13.5
